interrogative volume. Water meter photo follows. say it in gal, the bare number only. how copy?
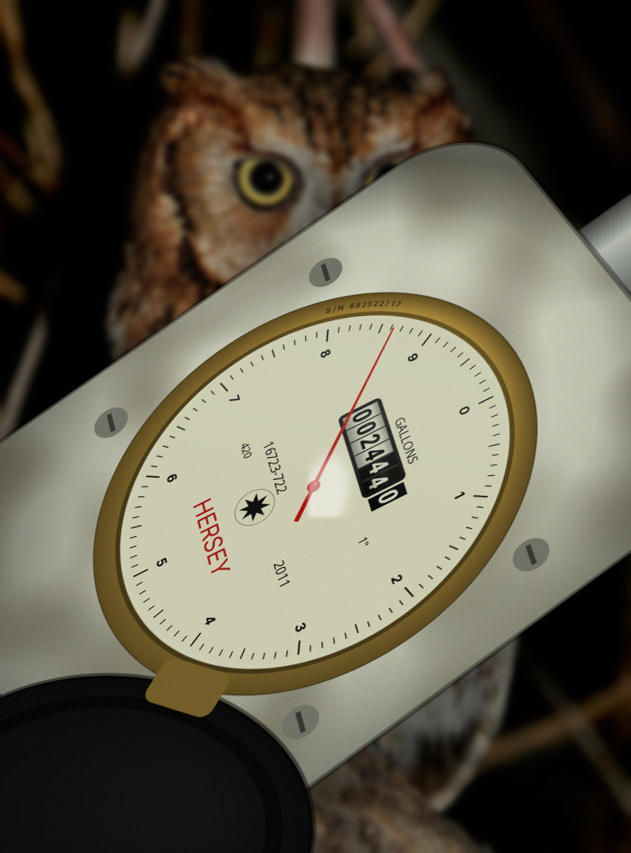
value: 24438.6
